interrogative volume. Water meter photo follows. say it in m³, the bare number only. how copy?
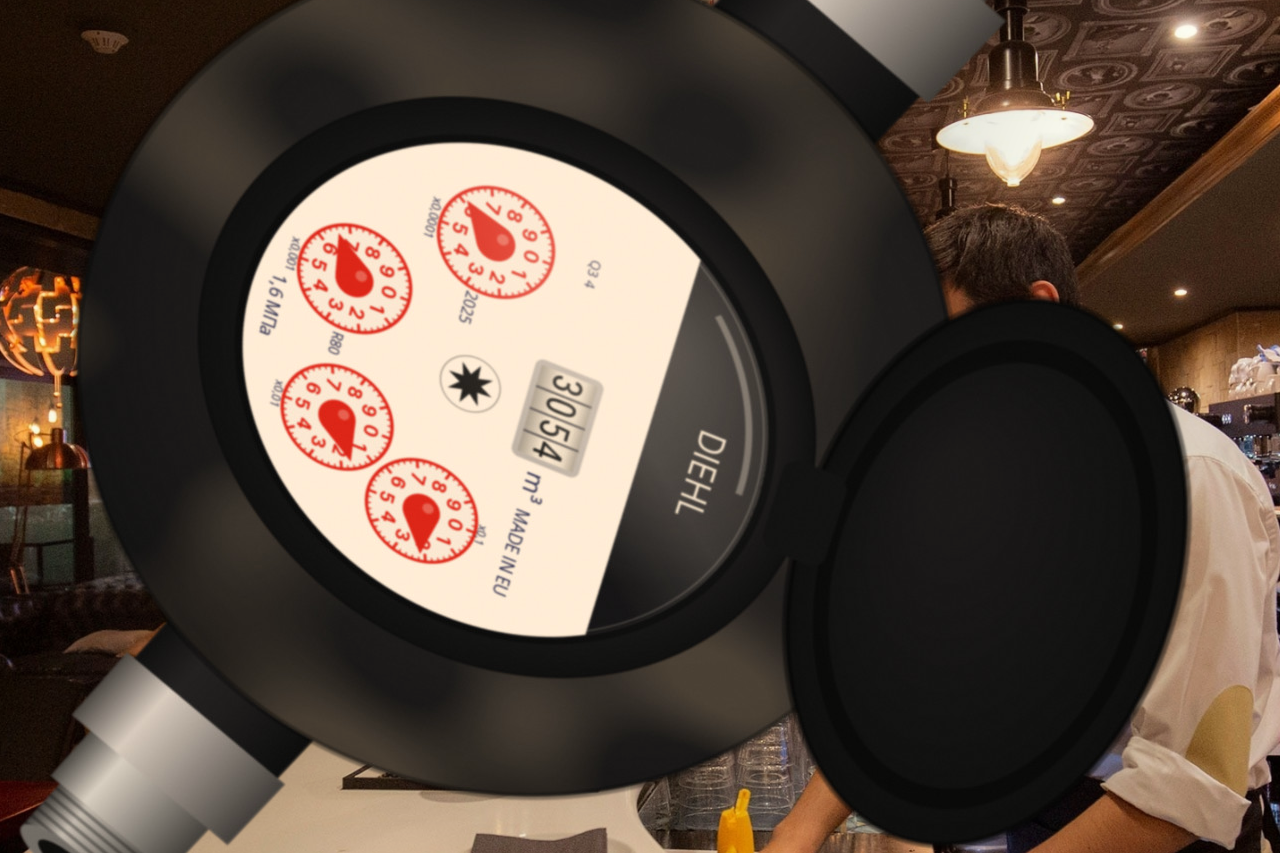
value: 3054.2166
